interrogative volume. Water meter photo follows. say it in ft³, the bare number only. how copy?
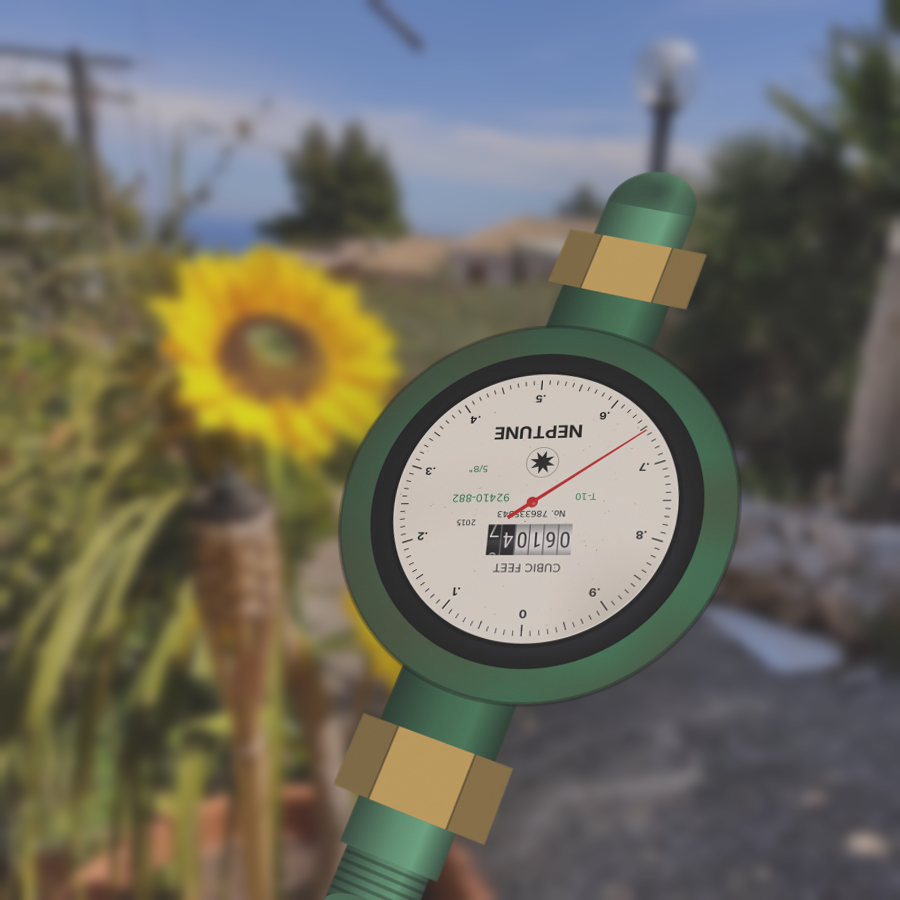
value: 61046.65
